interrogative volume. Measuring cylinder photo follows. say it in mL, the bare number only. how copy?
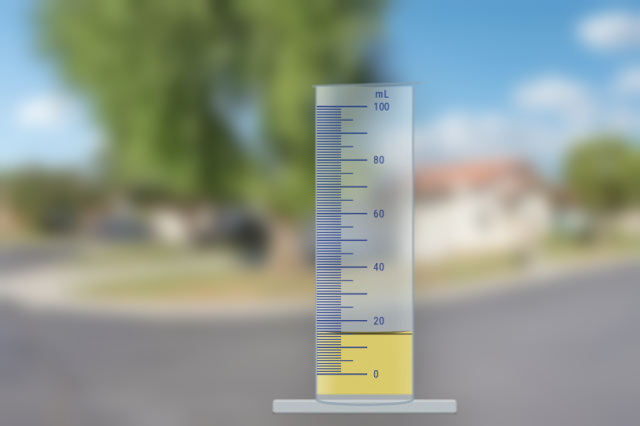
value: 15
